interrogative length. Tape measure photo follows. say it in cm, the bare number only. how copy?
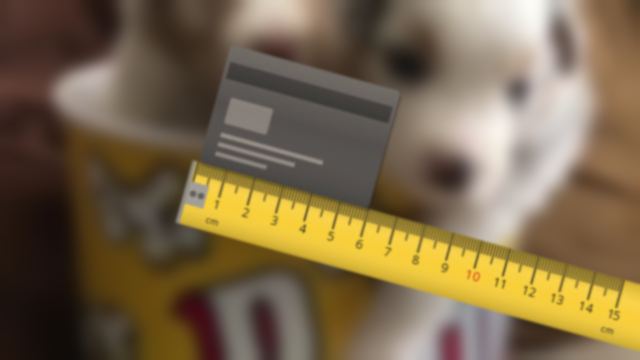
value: 6
